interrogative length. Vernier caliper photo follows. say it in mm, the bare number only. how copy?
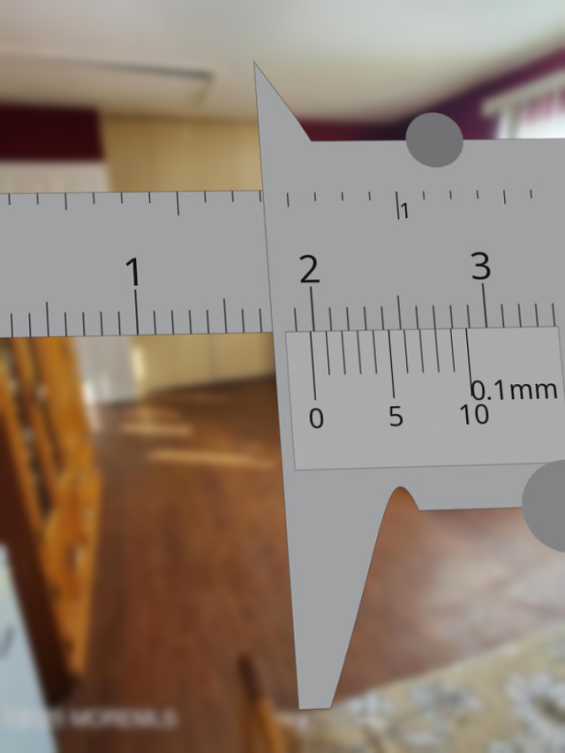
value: 19.8
